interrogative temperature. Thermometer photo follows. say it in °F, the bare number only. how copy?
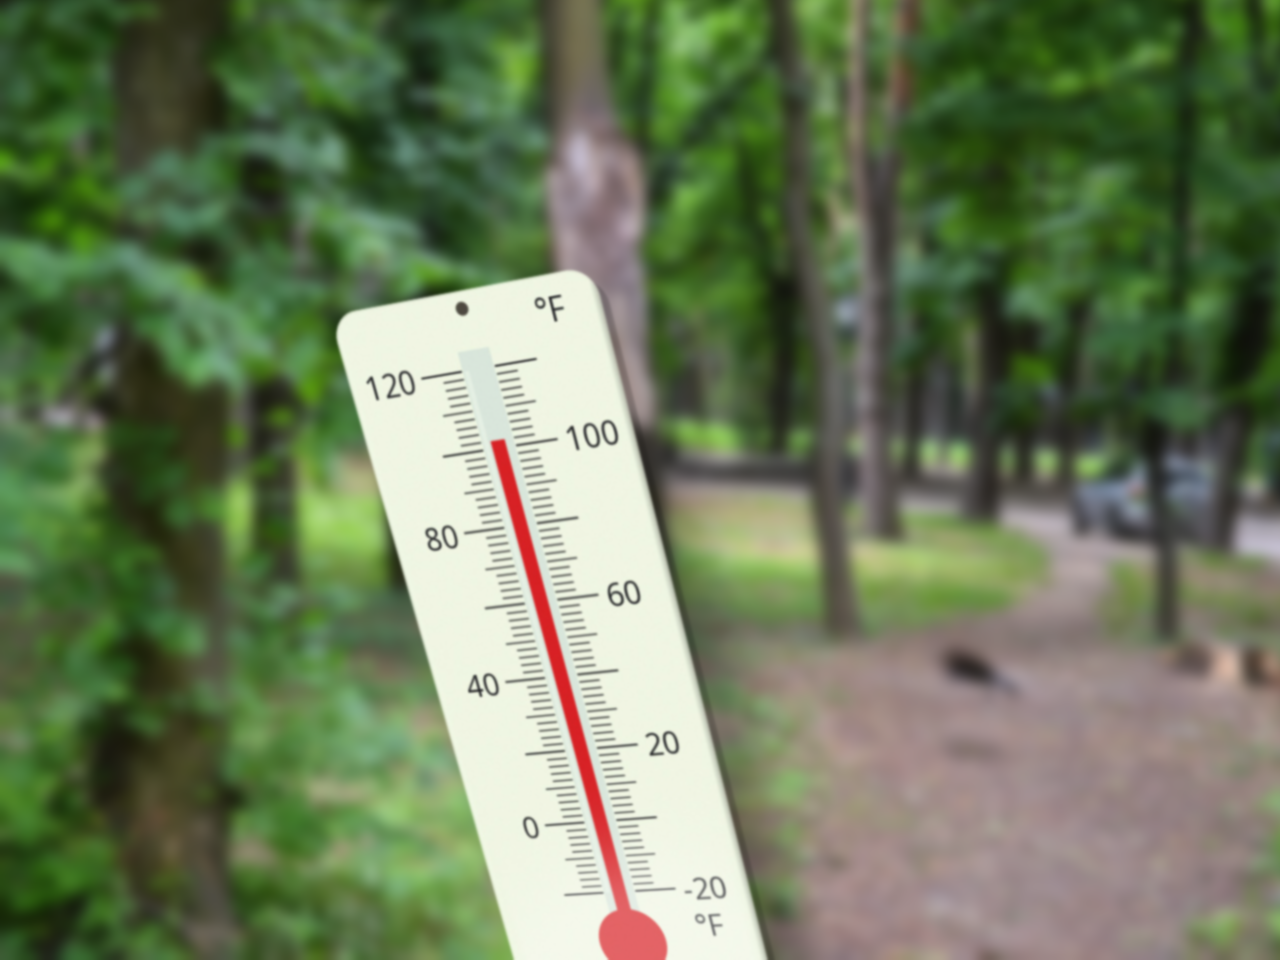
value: 102
